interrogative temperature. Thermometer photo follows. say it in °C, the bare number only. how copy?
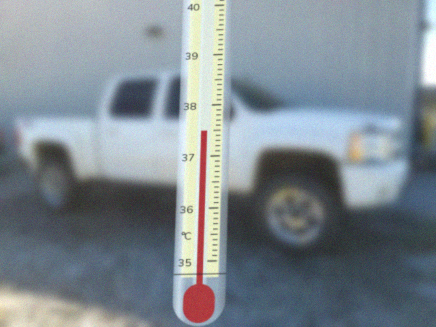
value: 37.5
